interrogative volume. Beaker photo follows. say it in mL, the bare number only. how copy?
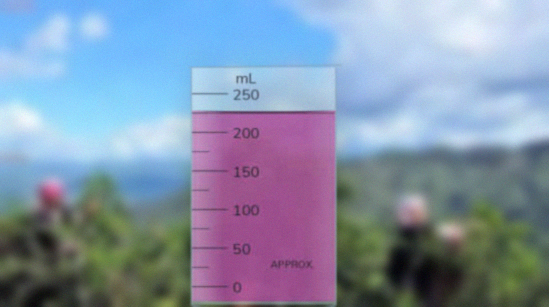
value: 225
